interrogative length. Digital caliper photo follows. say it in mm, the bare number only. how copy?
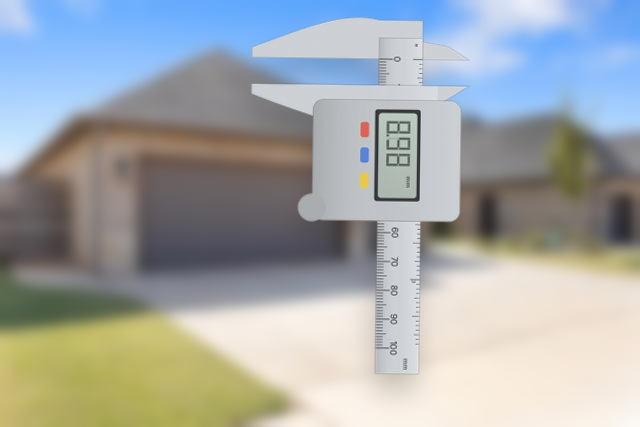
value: 8.98
